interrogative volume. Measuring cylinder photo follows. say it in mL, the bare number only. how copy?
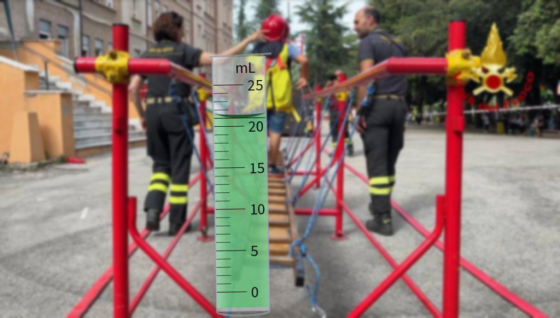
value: 21
